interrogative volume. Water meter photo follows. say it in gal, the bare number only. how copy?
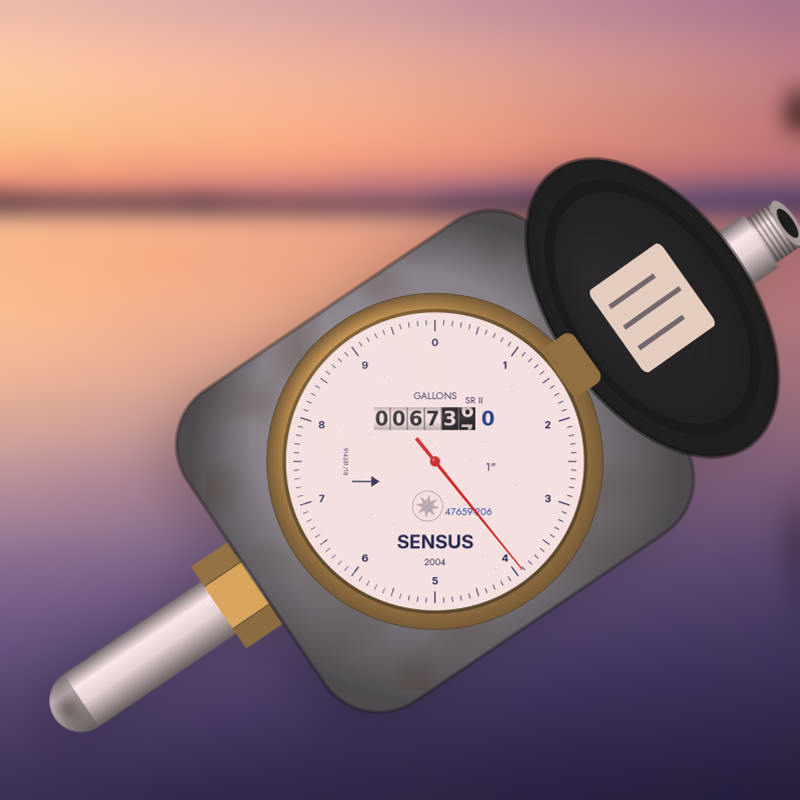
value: 67363.9
